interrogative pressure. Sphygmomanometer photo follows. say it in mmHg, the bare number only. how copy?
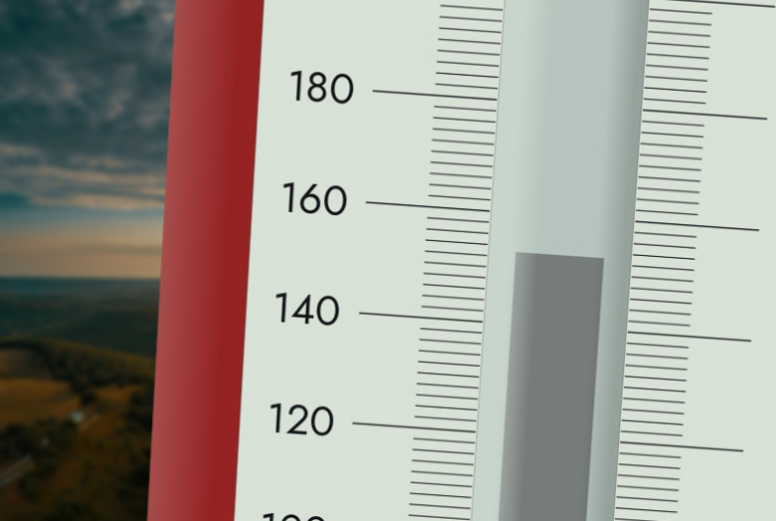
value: 153
